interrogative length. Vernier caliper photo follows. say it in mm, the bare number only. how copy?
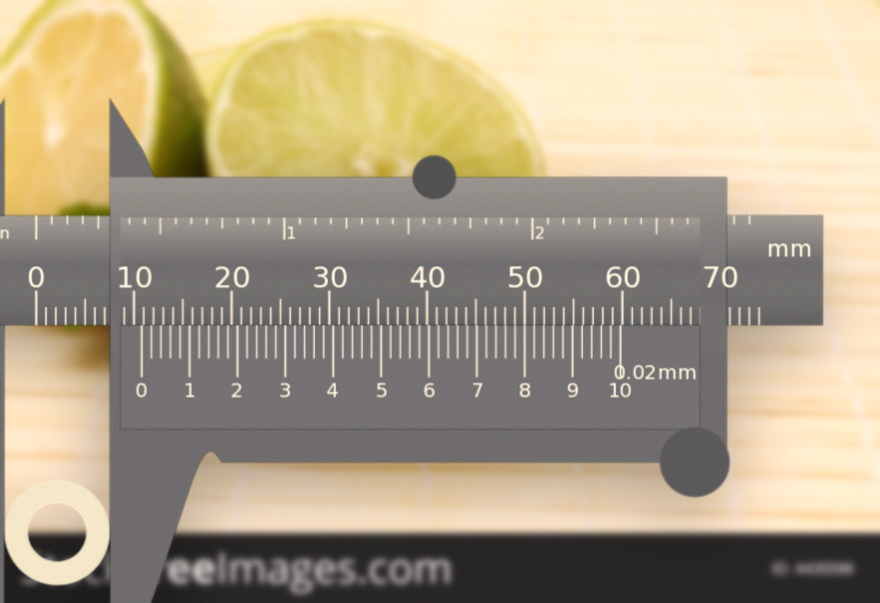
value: 10.8
